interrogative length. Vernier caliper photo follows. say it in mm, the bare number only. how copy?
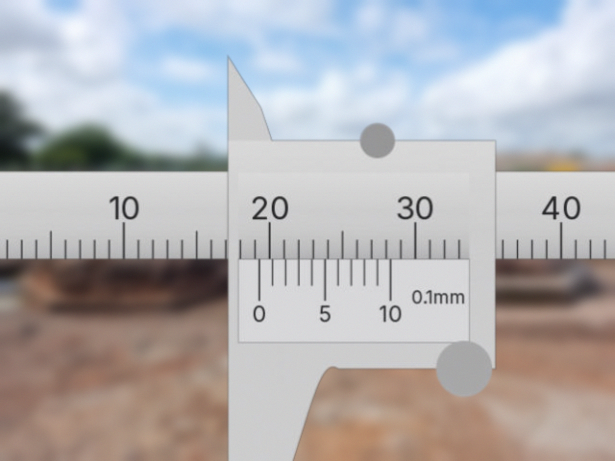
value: 19.3
